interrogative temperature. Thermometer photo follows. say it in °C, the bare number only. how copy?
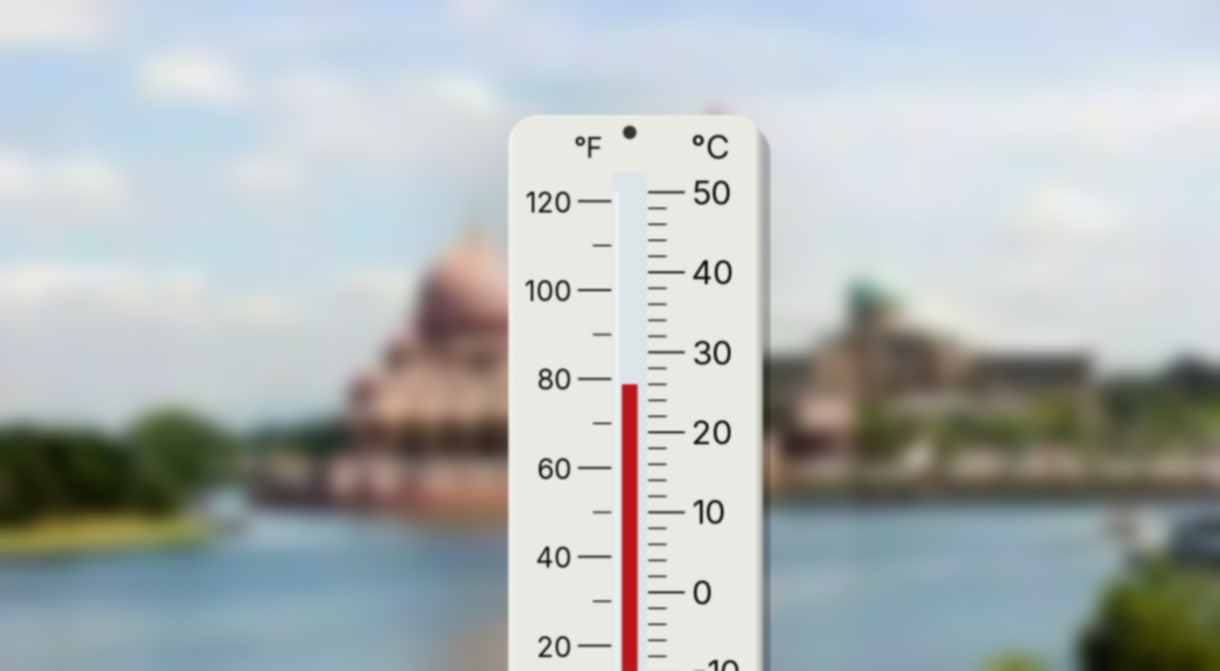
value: 26
